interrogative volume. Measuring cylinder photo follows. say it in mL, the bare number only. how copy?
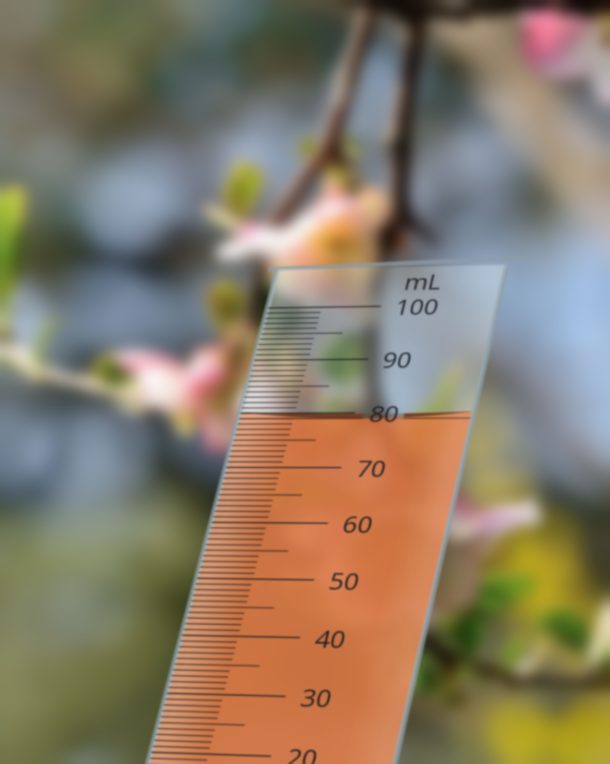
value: 79
